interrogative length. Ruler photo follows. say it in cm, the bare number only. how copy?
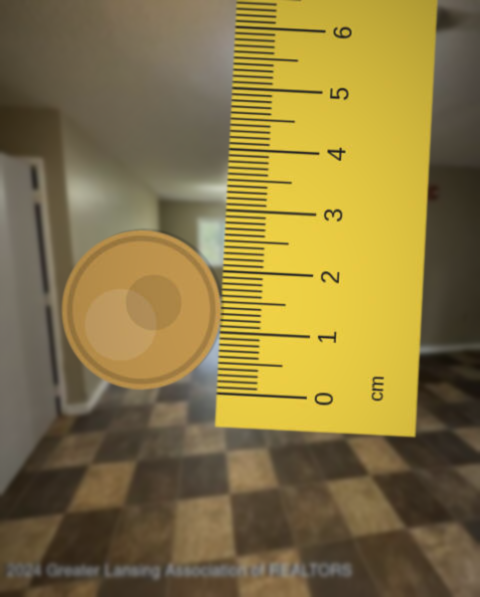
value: 2.6
